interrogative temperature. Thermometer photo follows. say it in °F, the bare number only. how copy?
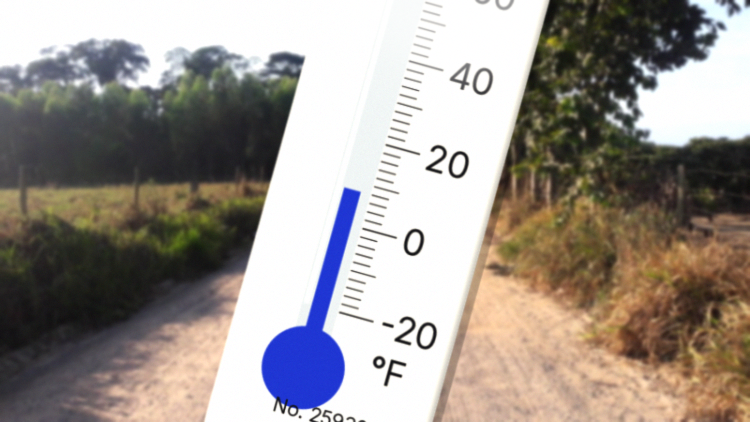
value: 8
